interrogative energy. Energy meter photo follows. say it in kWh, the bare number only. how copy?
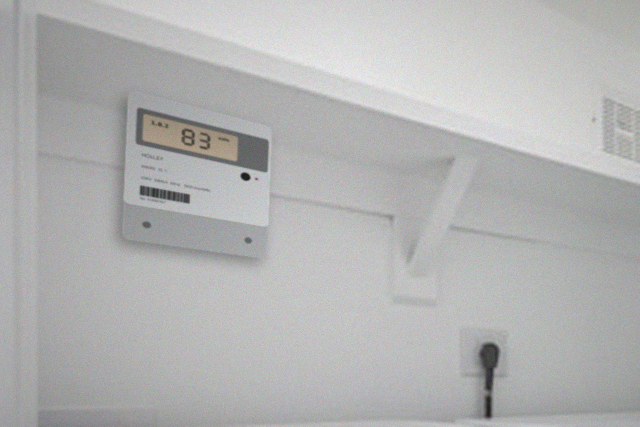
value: 83
